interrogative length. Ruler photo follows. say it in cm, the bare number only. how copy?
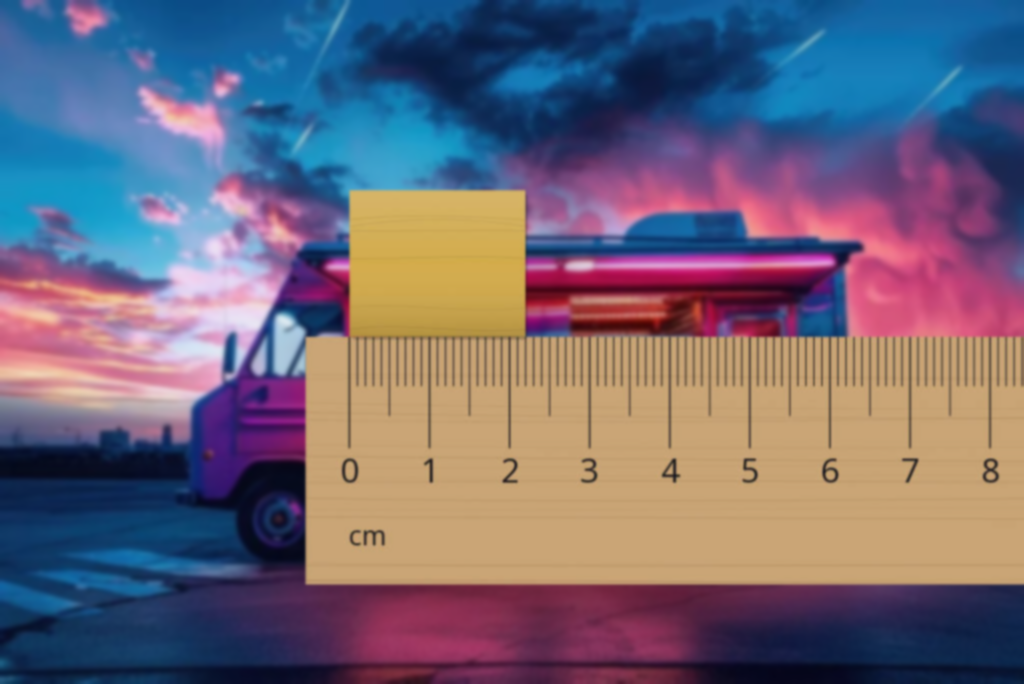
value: 2.2
